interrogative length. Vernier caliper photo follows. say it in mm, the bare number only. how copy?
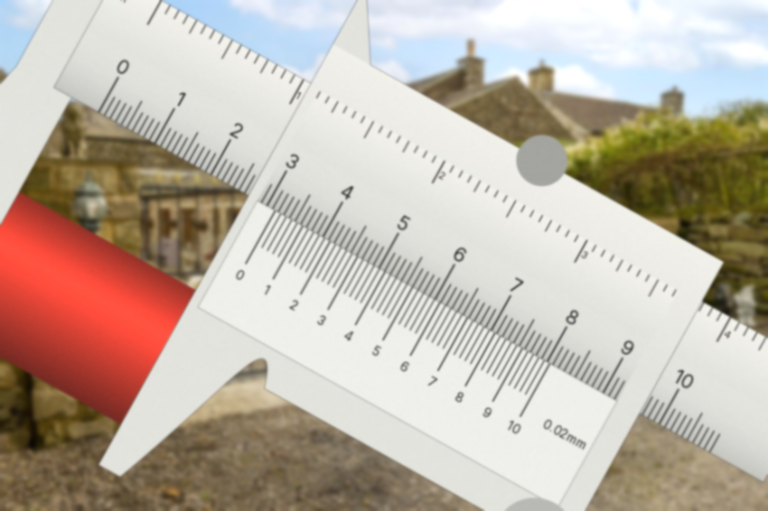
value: 31.5
